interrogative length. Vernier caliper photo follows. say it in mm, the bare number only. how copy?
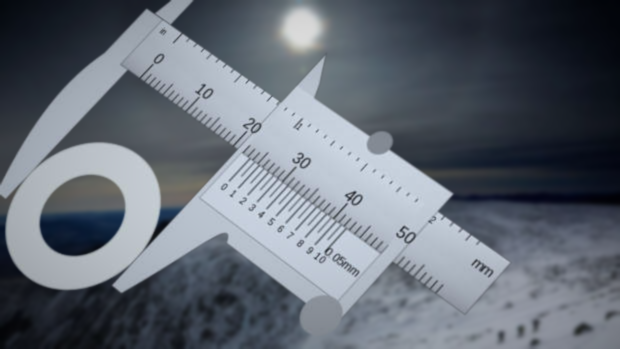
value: 23.5
